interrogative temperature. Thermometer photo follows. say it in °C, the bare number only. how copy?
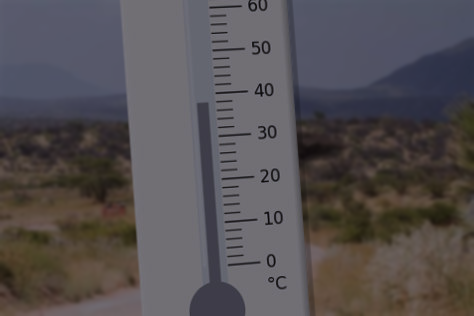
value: 38
